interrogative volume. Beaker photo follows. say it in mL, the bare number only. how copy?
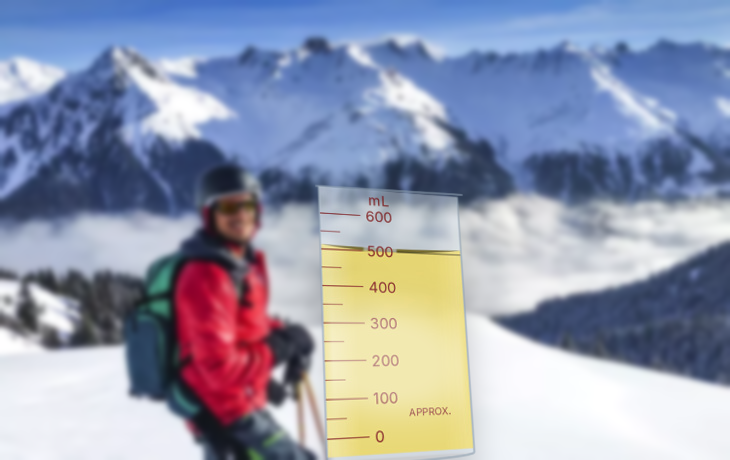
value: 500
